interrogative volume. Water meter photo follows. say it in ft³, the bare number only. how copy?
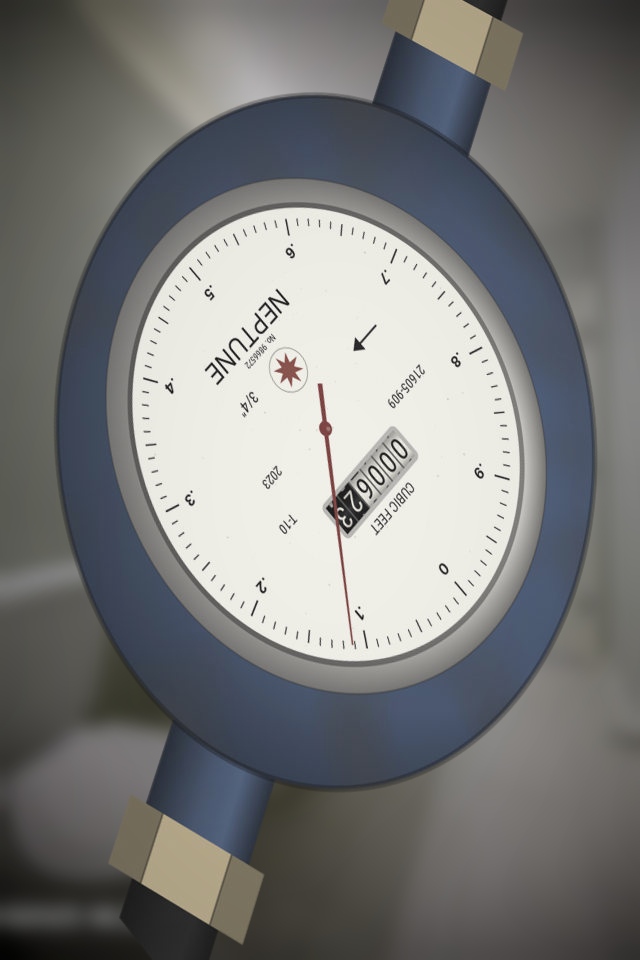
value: 623.11
